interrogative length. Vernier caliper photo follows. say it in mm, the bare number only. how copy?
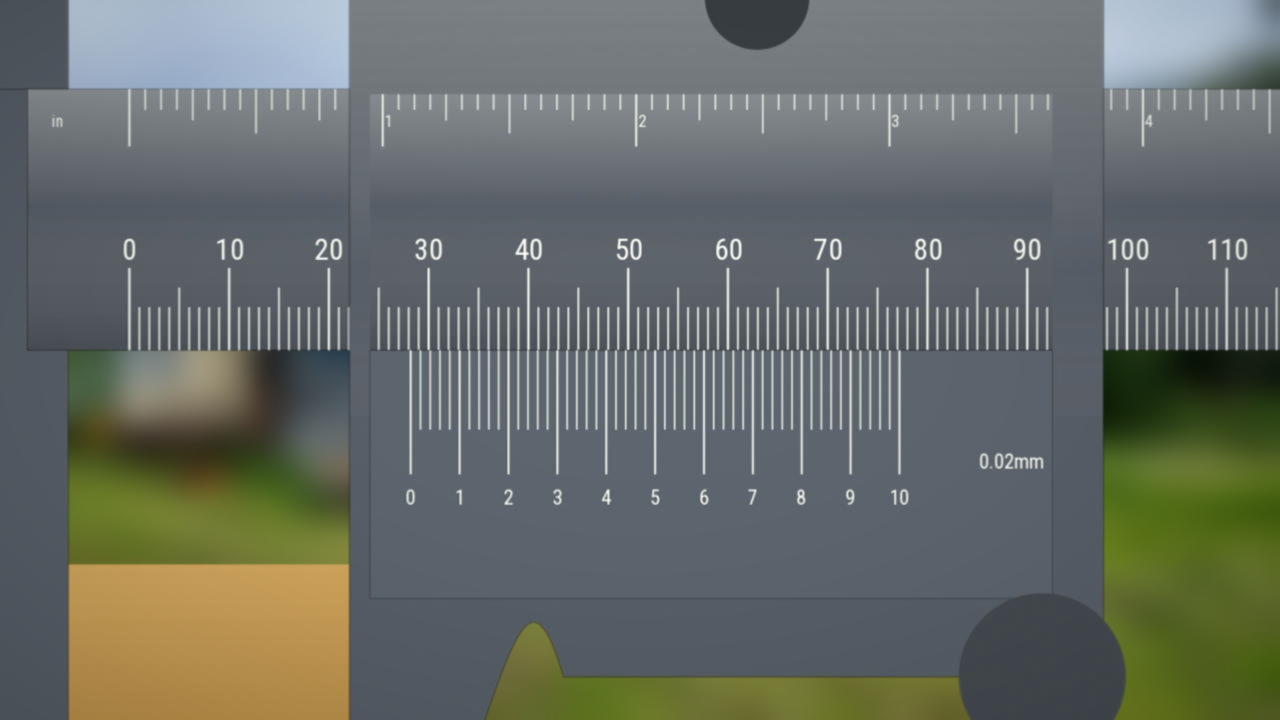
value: 28.2
